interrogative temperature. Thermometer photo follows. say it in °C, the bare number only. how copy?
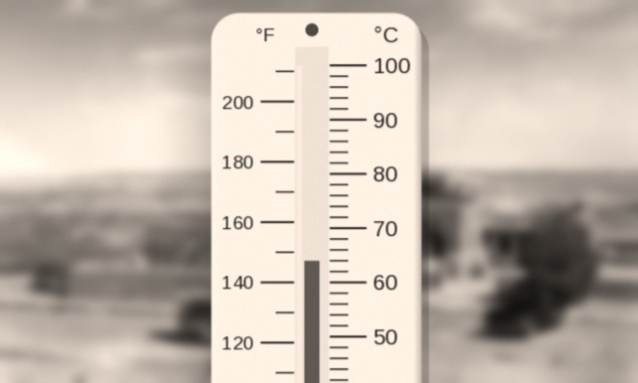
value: 64
